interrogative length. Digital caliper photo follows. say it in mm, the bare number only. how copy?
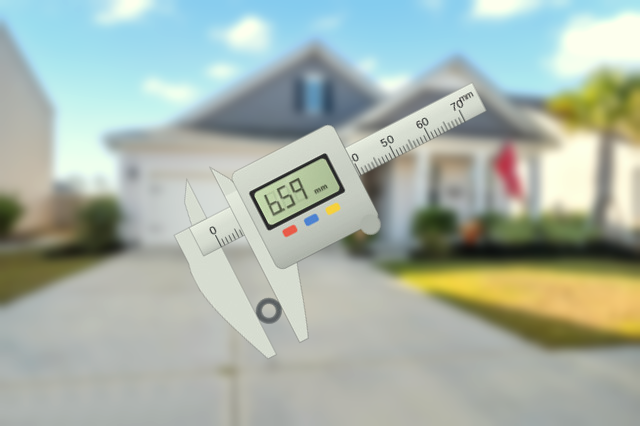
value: 6.59
